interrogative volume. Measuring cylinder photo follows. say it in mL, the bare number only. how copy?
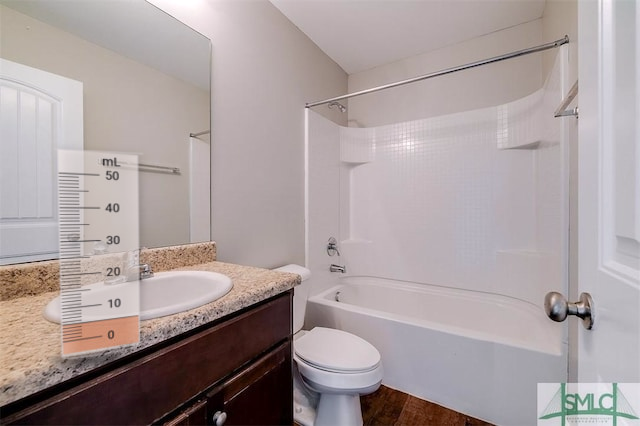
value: 5
